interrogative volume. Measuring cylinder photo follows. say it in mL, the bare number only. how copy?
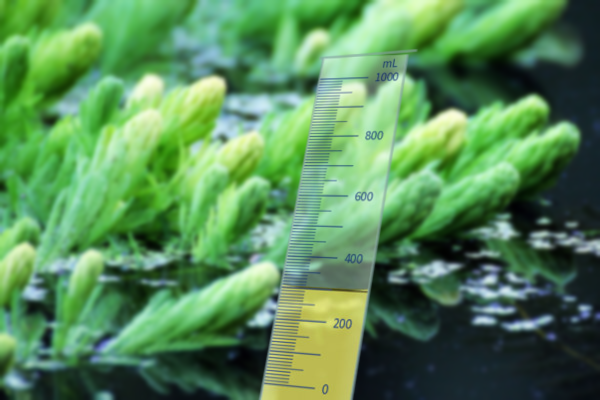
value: 300
